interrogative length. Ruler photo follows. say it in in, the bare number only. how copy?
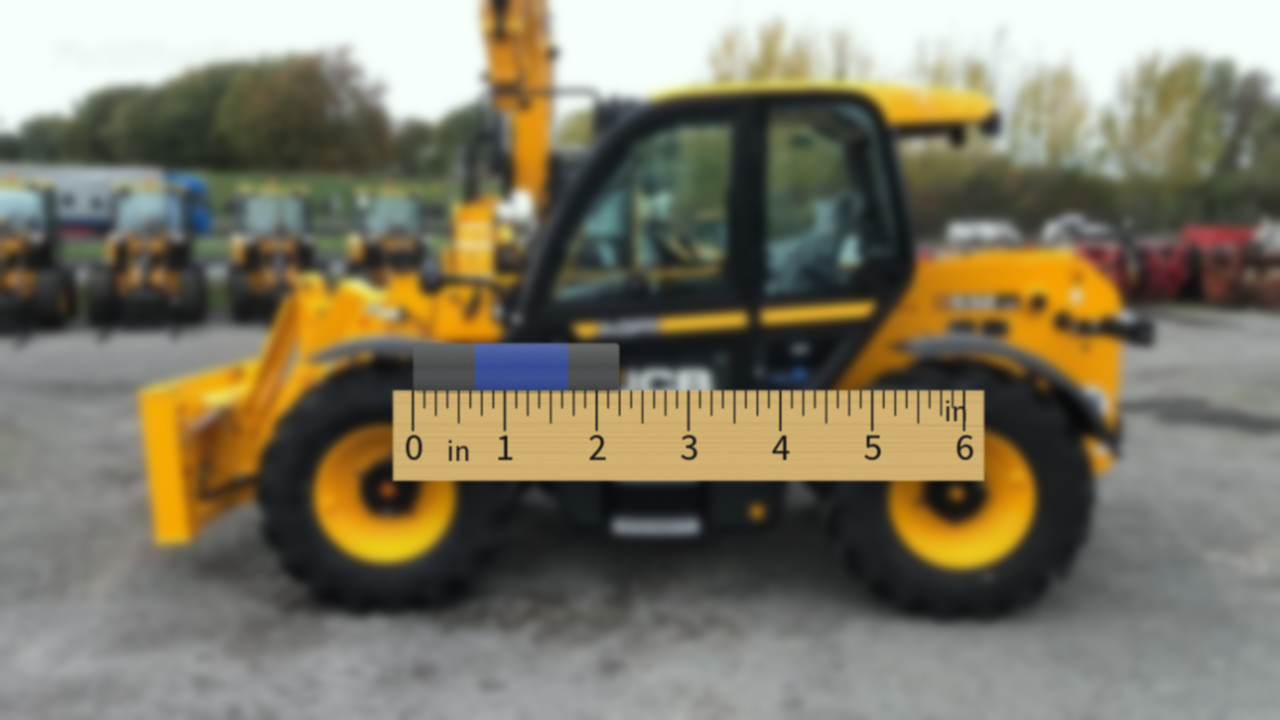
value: 2.25
